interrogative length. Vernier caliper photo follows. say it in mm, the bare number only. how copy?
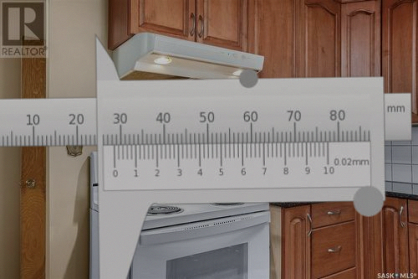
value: 28.5
